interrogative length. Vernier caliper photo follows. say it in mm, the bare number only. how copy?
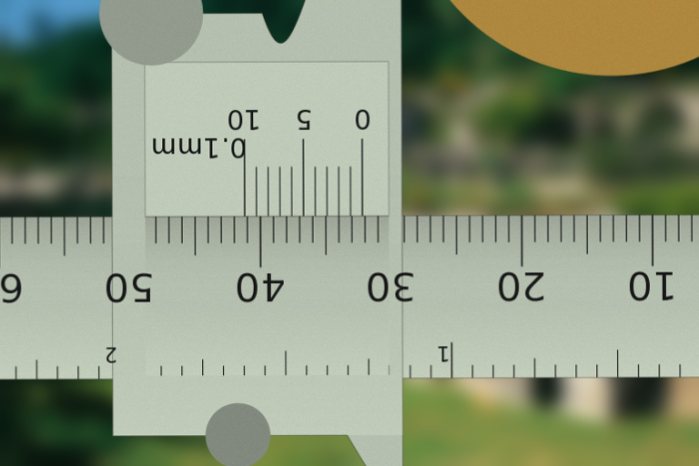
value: 32.2
